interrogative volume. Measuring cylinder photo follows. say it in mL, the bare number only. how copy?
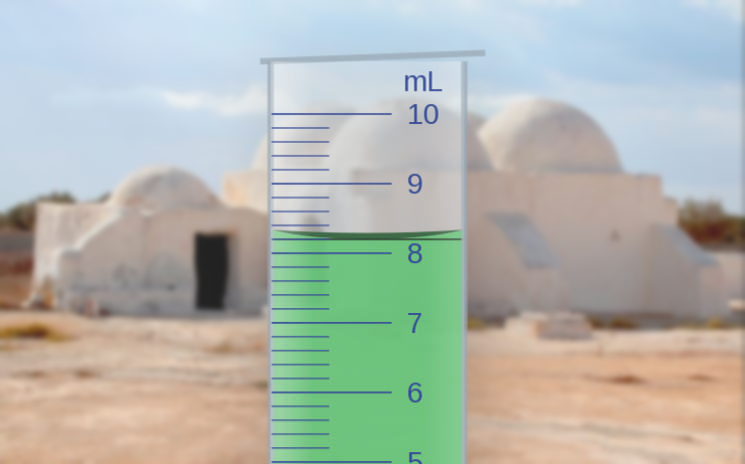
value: 8.2
